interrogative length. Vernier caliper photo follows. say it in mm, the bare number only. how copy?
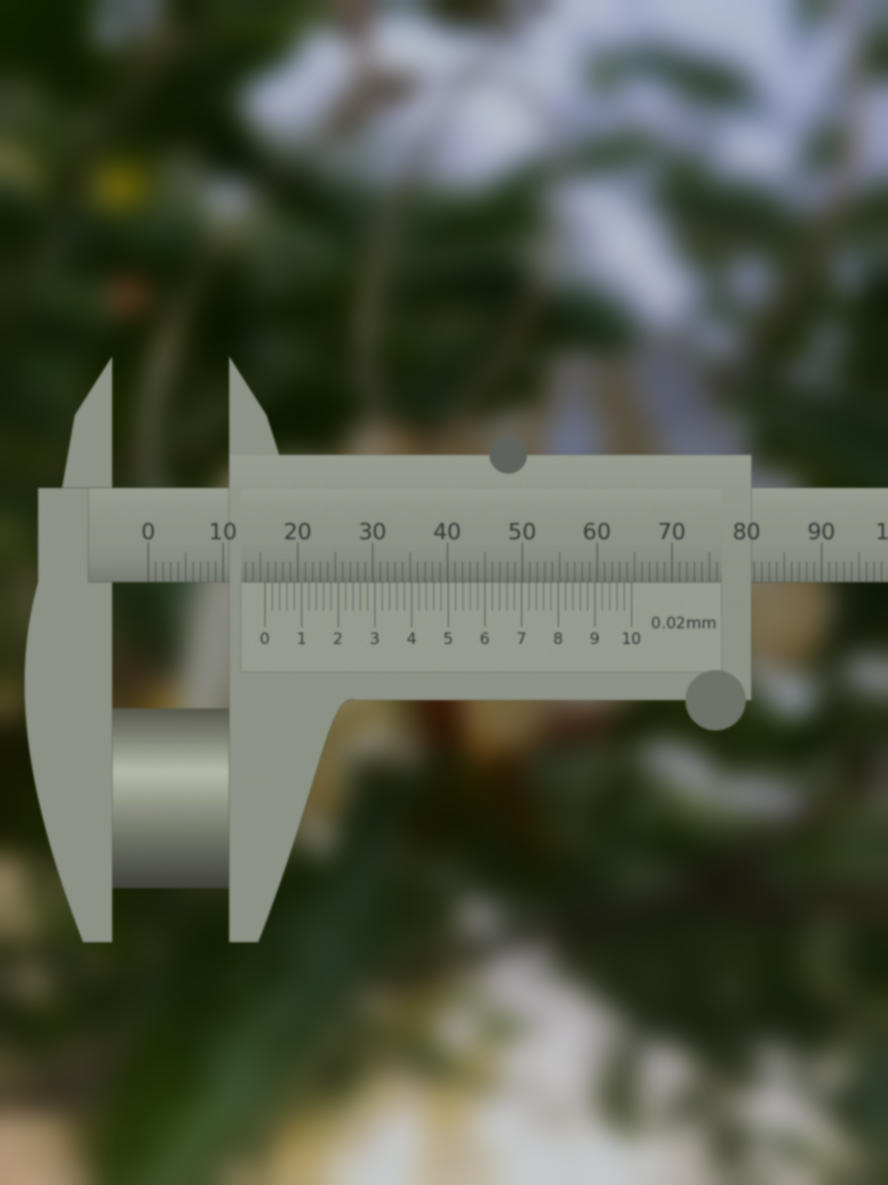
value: 15.6
